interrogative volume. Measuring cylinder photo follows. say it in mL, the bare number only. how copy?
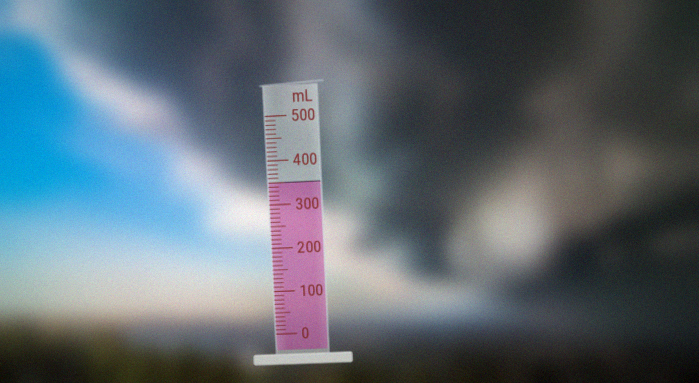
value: 350
